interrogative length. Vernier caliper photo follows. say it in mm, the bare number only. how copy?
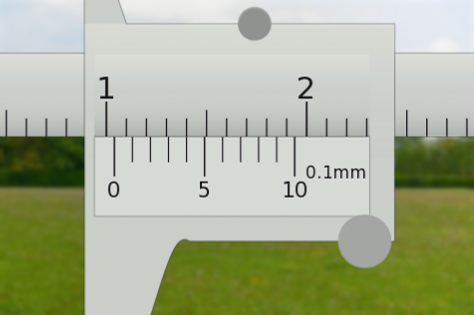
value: 10.4
